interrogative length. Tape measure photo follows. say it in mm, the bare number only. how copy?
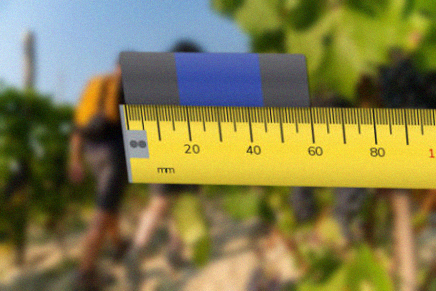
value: 60
